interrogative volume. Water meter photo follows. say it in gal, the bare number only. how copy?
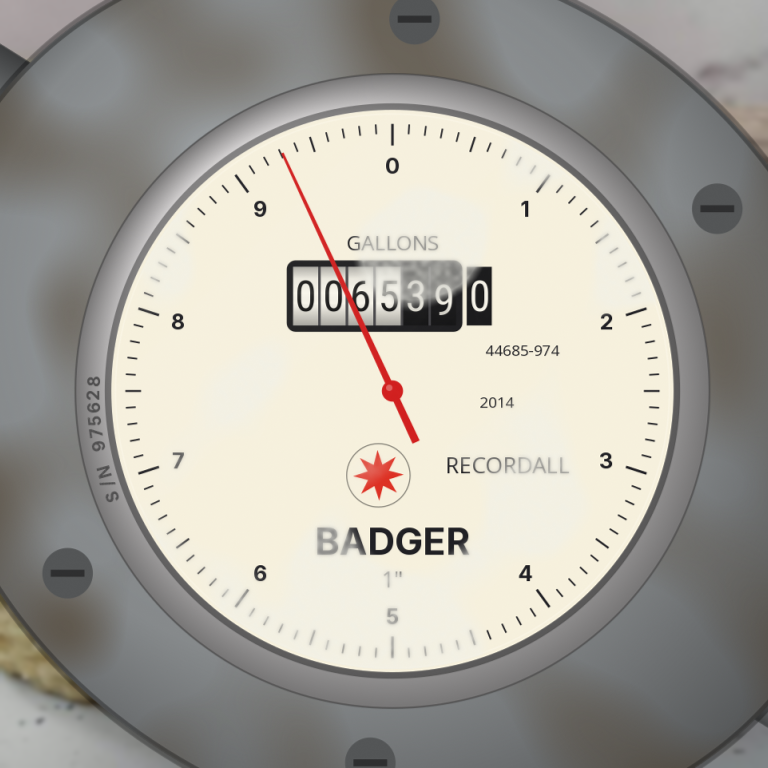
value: 65389.3
